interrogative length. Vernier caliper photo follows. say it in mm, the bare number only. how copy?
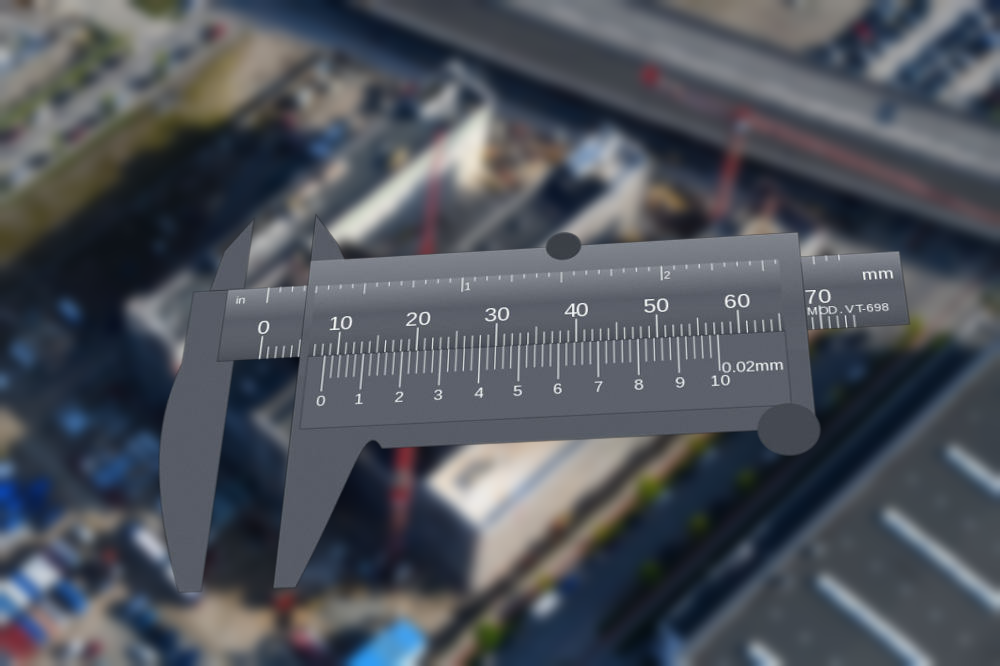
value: 8.4
